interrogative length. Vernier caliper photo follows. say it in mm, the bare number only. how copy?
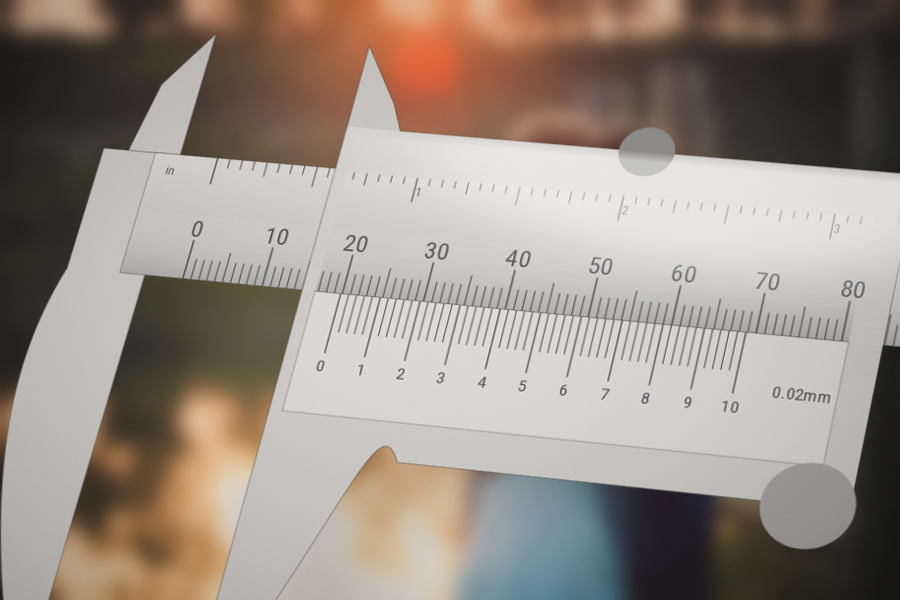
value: 19.8
